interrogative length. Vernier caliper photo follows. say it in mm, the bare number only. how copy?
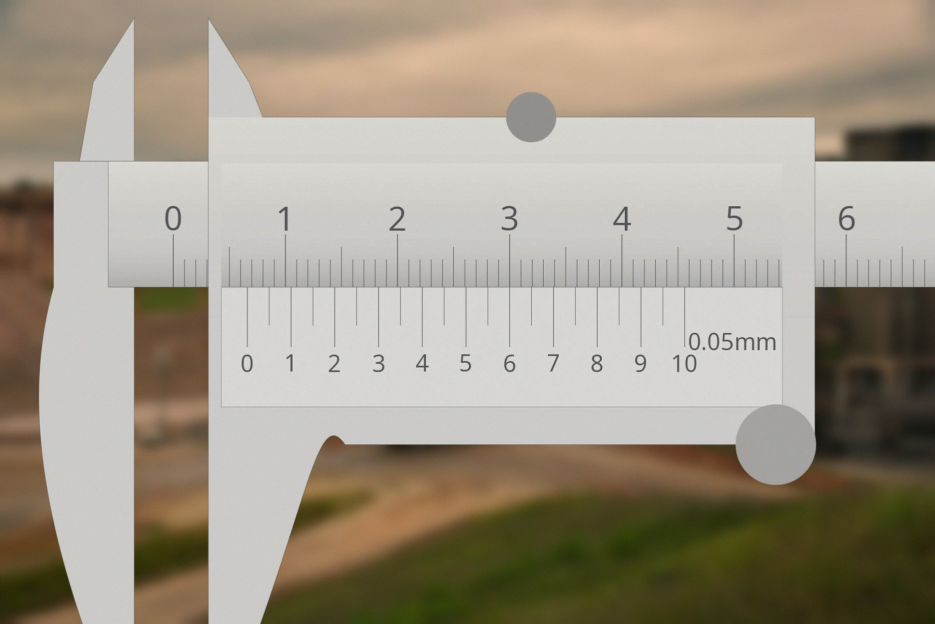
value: 6.6
